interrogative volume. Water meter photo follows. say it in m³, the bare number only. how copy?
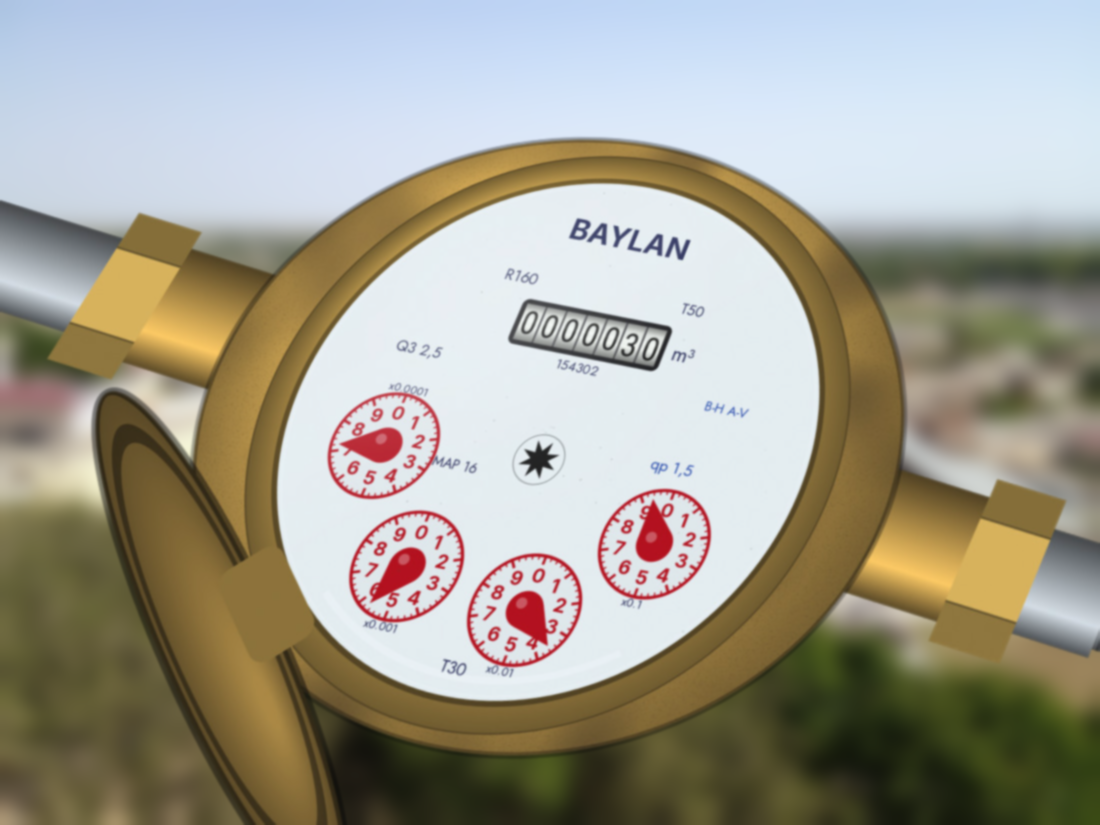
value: 29.9357
